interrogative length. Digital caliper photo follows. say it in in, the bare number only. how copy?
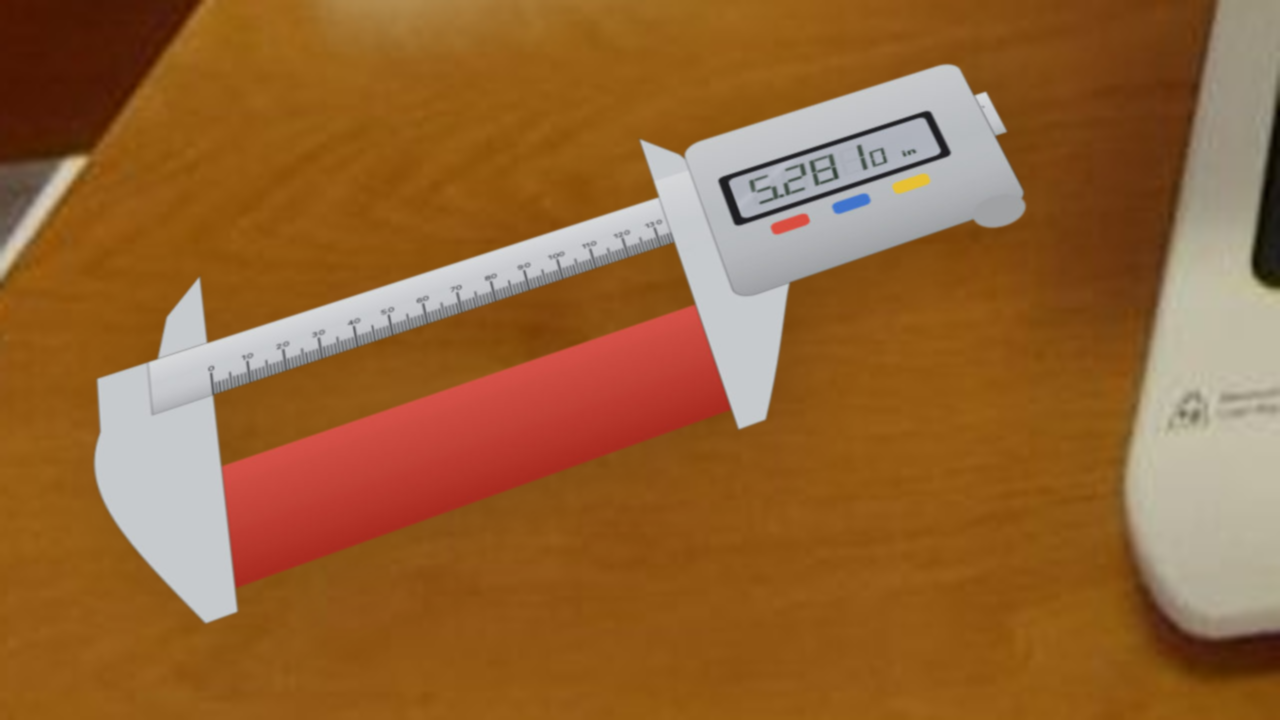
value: 5.2810
